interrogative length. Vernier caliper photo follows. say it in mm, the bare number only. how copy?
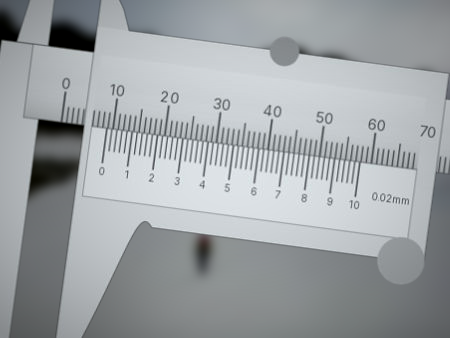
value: 8.8
